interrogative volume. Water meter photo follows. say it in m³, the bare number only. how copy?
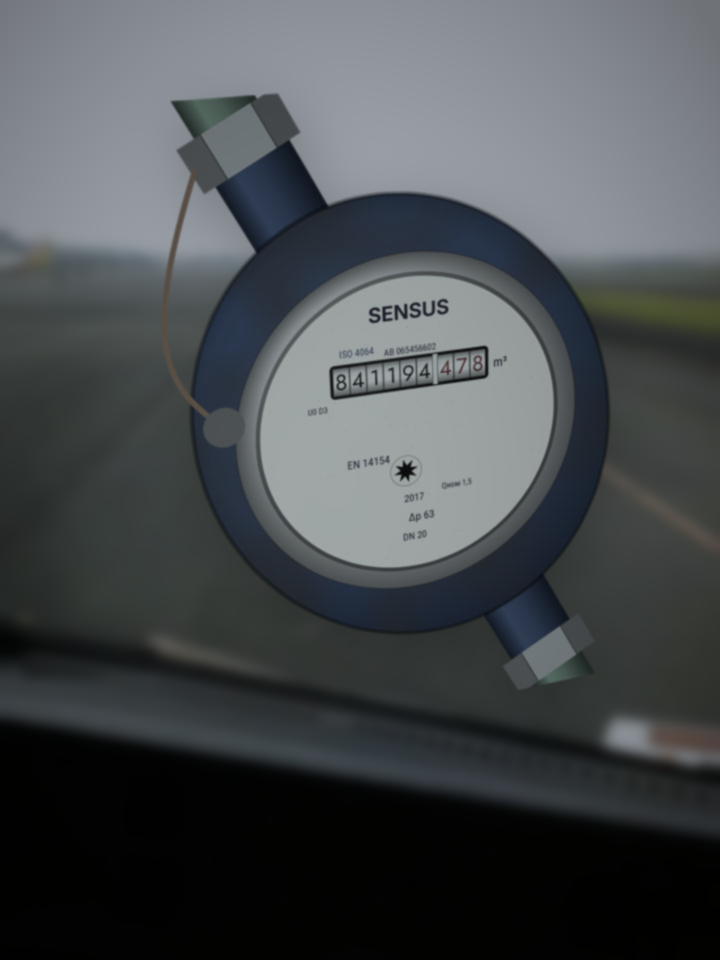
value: 841194.478
